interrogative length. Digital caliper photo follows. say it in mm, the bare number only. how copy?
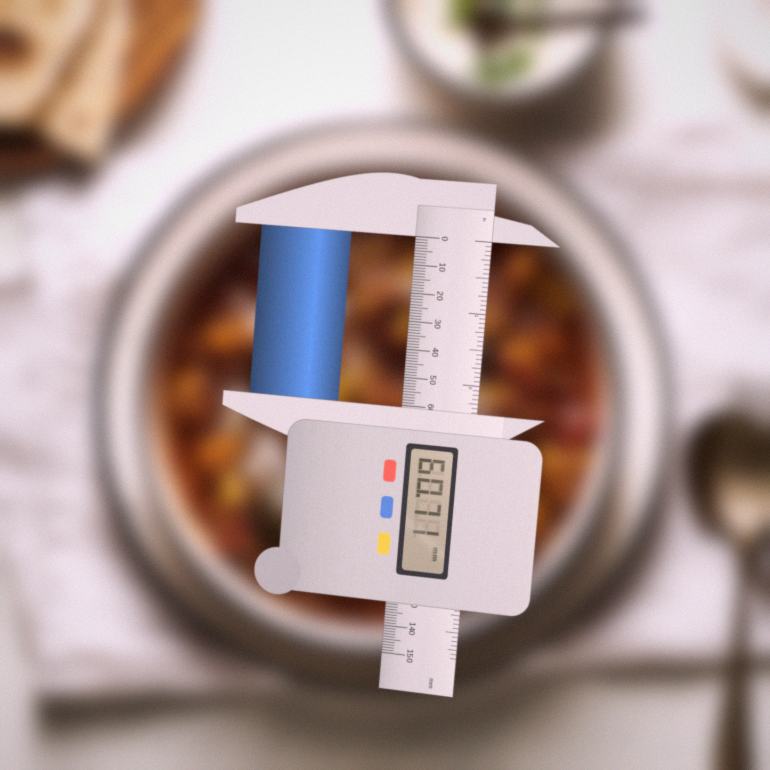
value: 60.71
